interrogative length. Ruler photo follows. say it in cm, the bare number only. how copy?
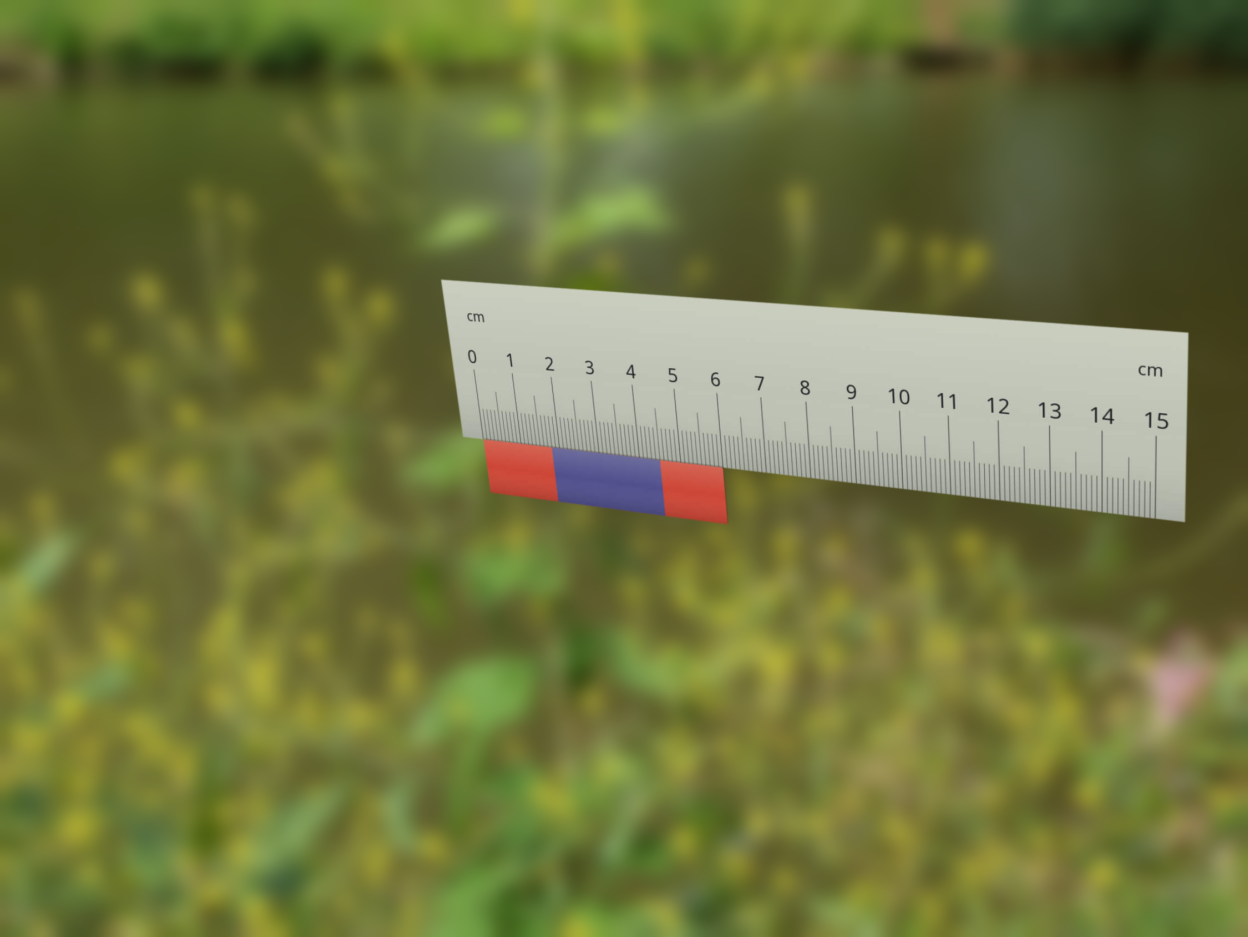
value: 6
